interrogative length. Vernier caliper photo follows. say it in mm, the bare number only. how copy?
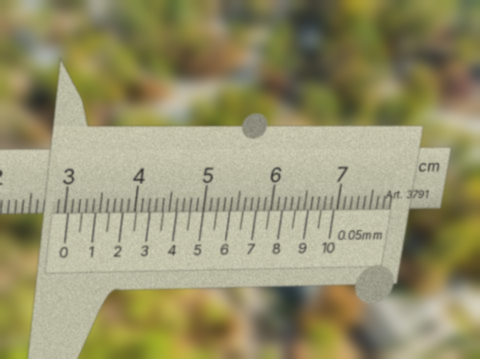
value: 30.5
